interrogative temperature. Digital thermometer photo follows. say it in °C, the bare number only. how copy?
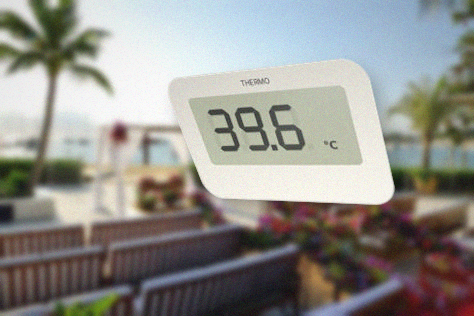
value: 39.6
